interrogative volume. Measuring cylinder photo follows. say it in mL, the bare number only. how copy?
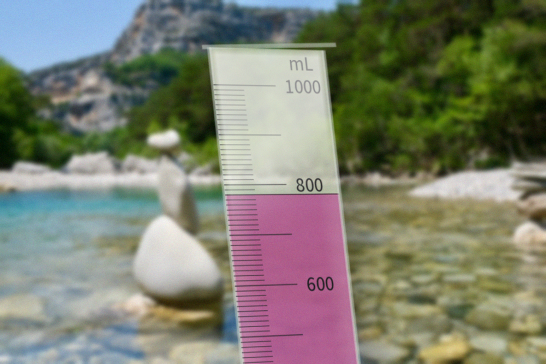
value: 780
